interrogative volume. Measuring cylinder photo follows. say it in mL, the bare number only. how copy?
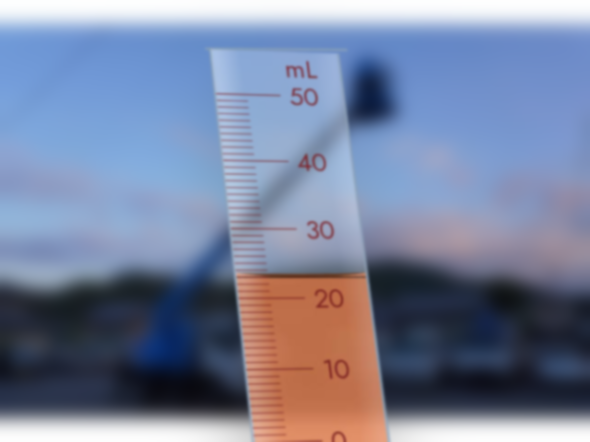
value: 23
